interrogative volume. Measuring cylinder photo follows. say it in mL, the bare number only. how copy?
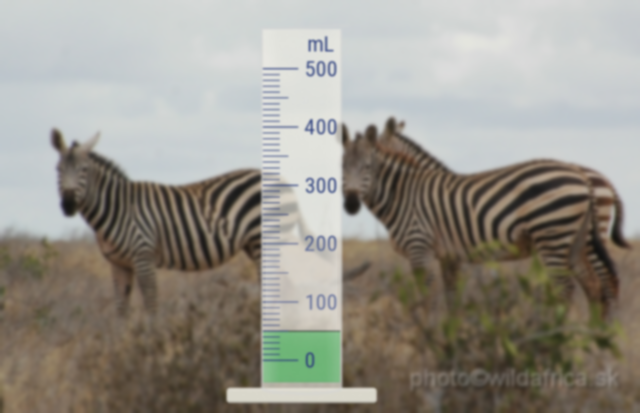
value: 50
